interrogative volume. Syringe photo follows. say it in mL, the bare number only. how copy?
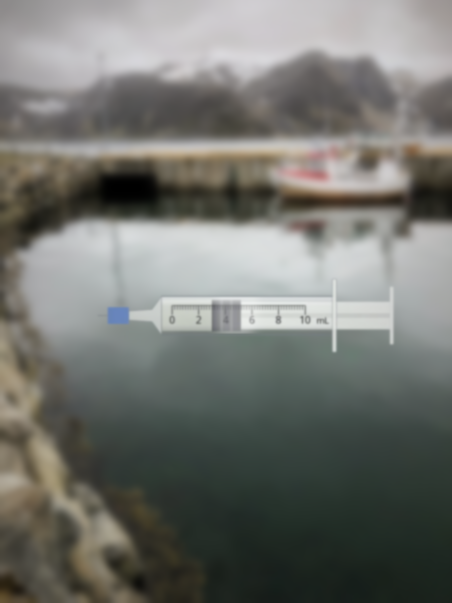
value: 3
